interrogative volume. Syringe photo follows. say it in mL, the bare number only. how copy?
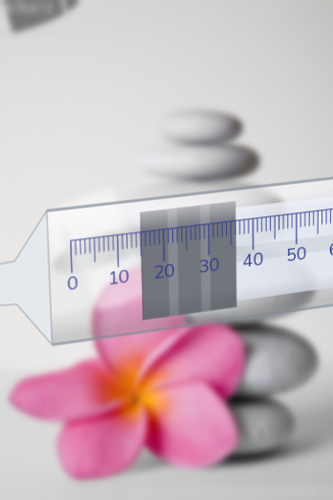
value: 15
